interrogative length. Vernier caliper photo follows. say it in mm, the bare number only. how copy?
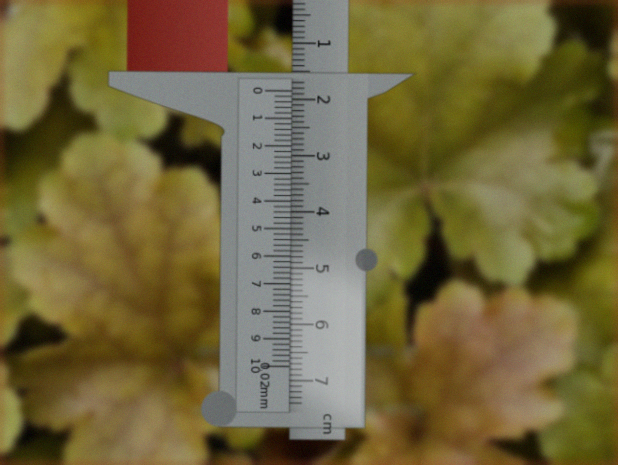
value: 18.5
